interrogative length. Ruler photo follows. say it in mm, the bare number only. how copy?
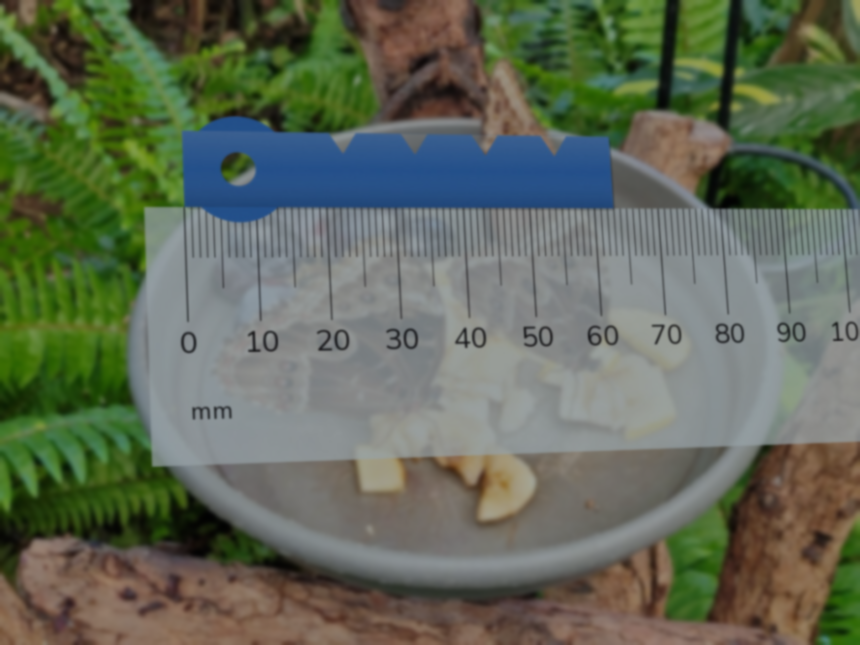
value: 63
